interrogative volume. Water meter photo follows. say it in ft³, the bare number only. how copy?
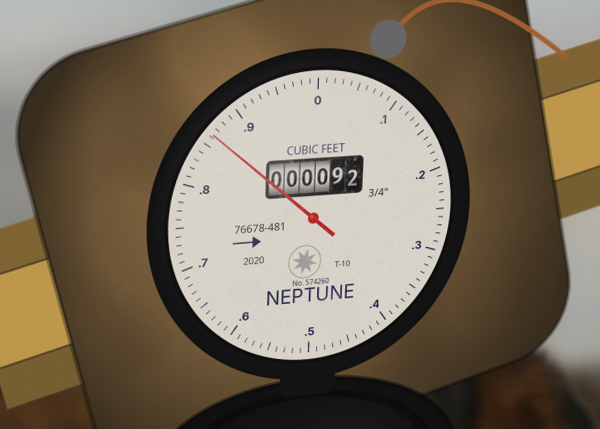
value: 91.86
